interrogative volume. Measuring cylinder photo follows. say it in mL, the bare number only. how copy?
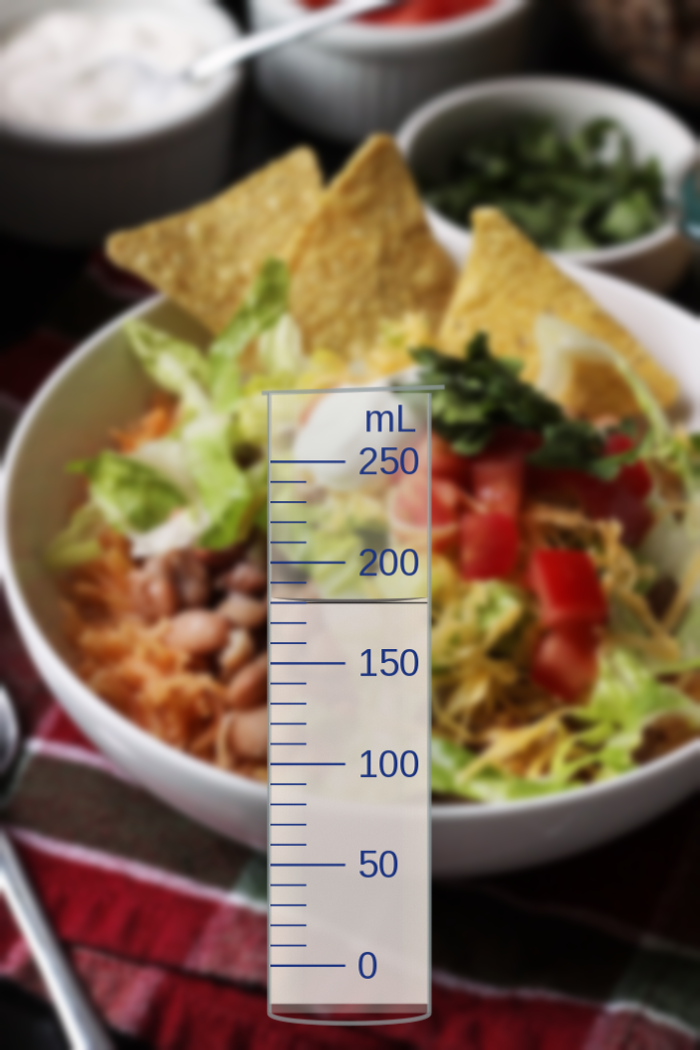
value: 180
